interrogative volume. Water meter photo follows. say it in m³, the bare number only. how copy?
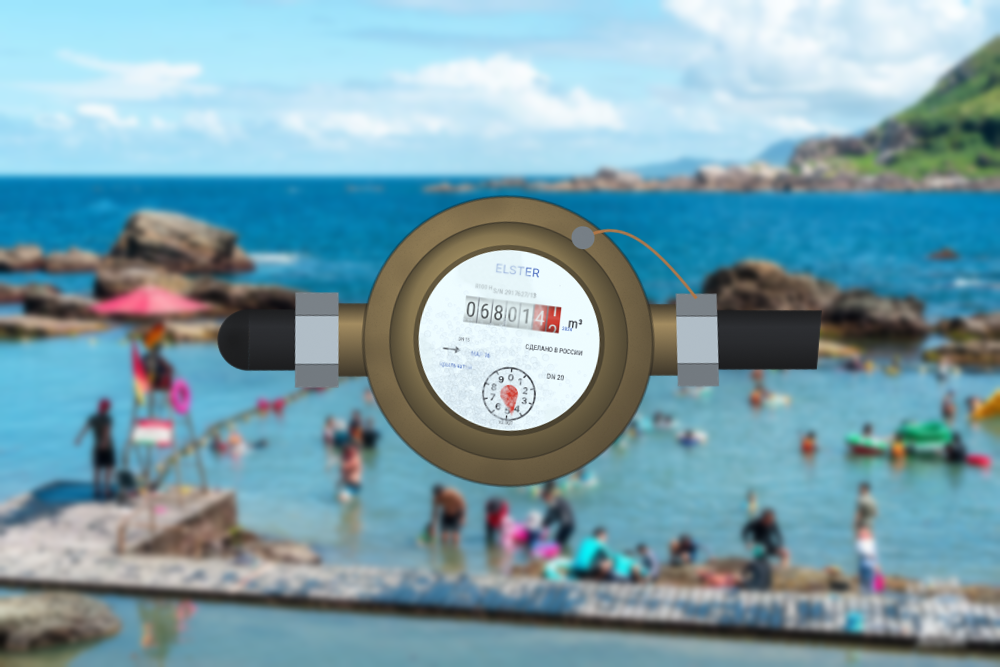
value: 6801.414
